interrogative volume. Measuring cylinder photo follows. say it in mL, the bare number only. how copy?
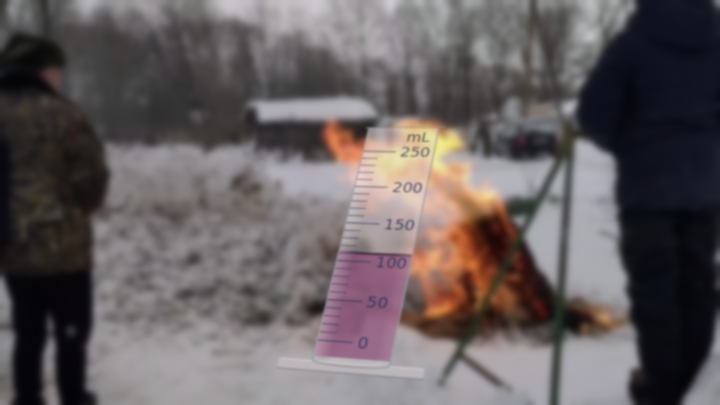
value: 110
